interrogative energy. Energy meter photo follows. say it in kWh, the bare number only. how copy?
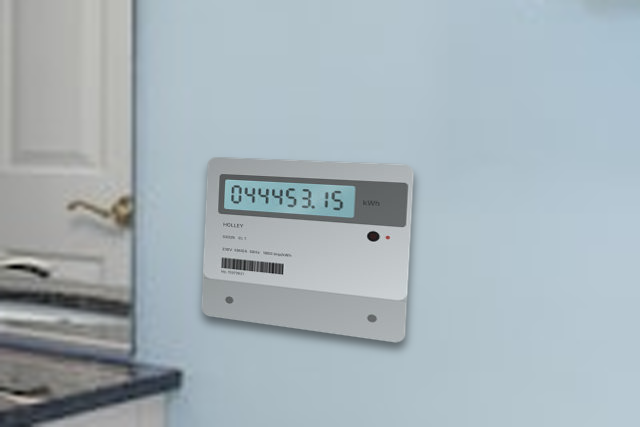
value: 44453.15
